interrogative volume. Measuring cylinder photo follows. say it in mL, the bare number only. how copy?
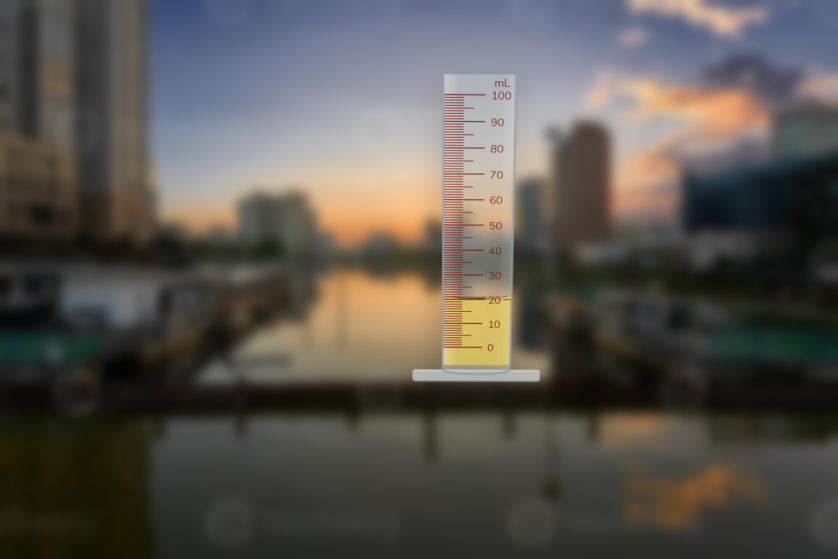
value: 20
